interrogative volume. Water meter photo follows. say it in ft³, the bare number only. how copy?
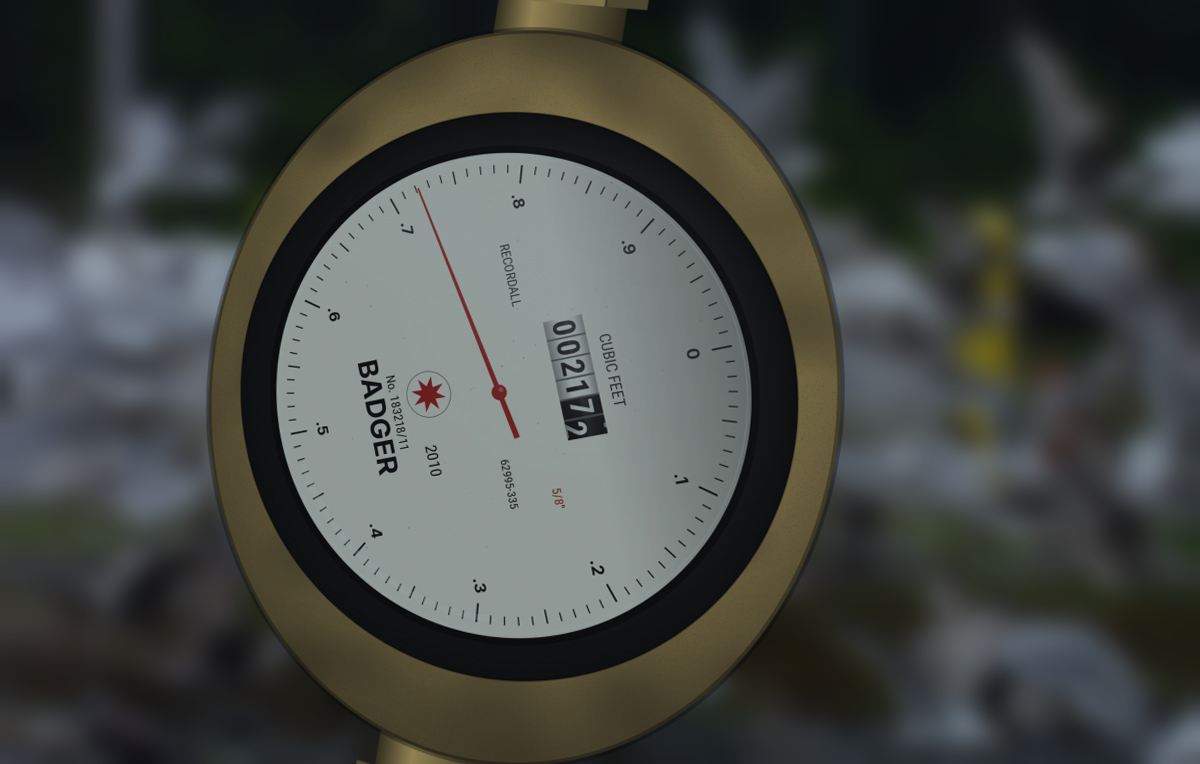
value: 2171.72
